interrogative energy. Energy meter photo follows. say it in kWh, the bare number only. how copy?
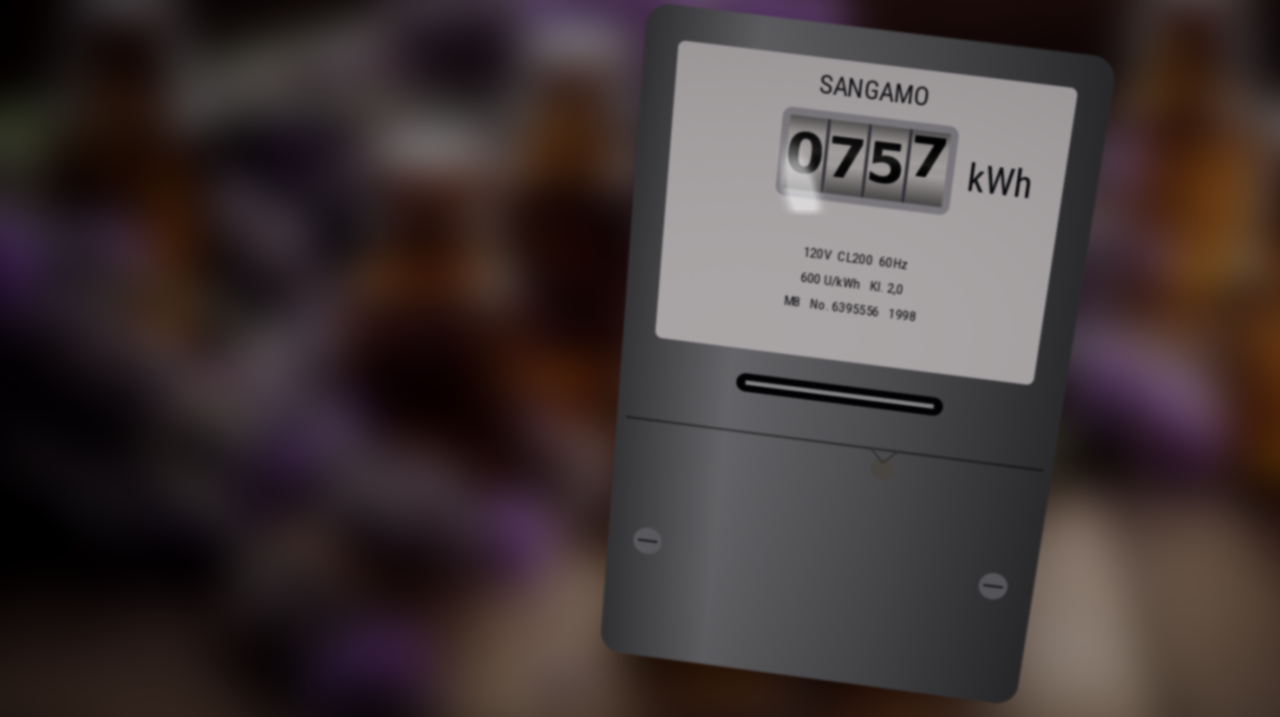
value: 757
